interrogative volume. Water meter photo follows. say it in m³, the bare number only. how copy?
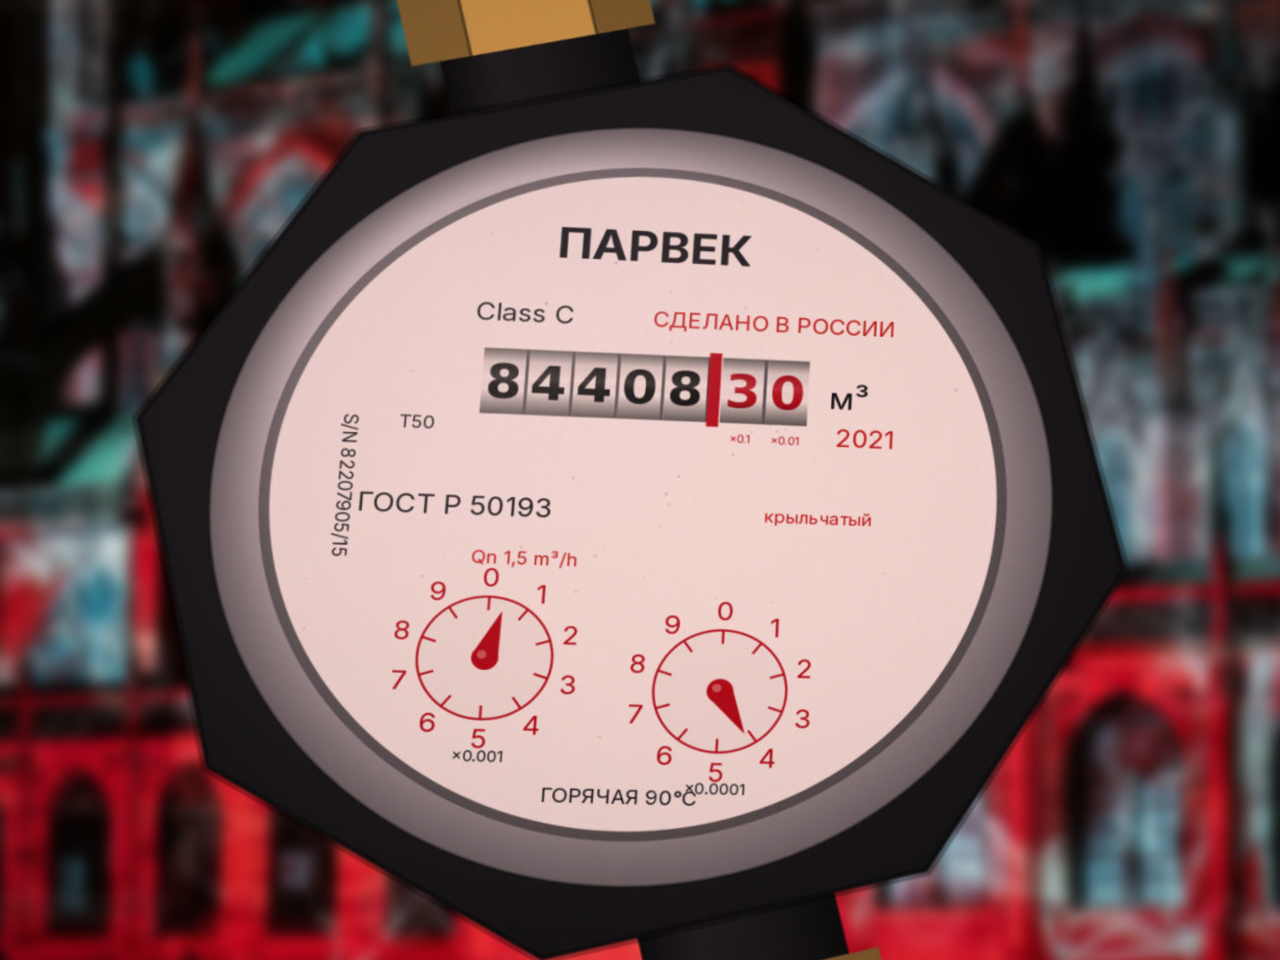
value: 84408.3004
